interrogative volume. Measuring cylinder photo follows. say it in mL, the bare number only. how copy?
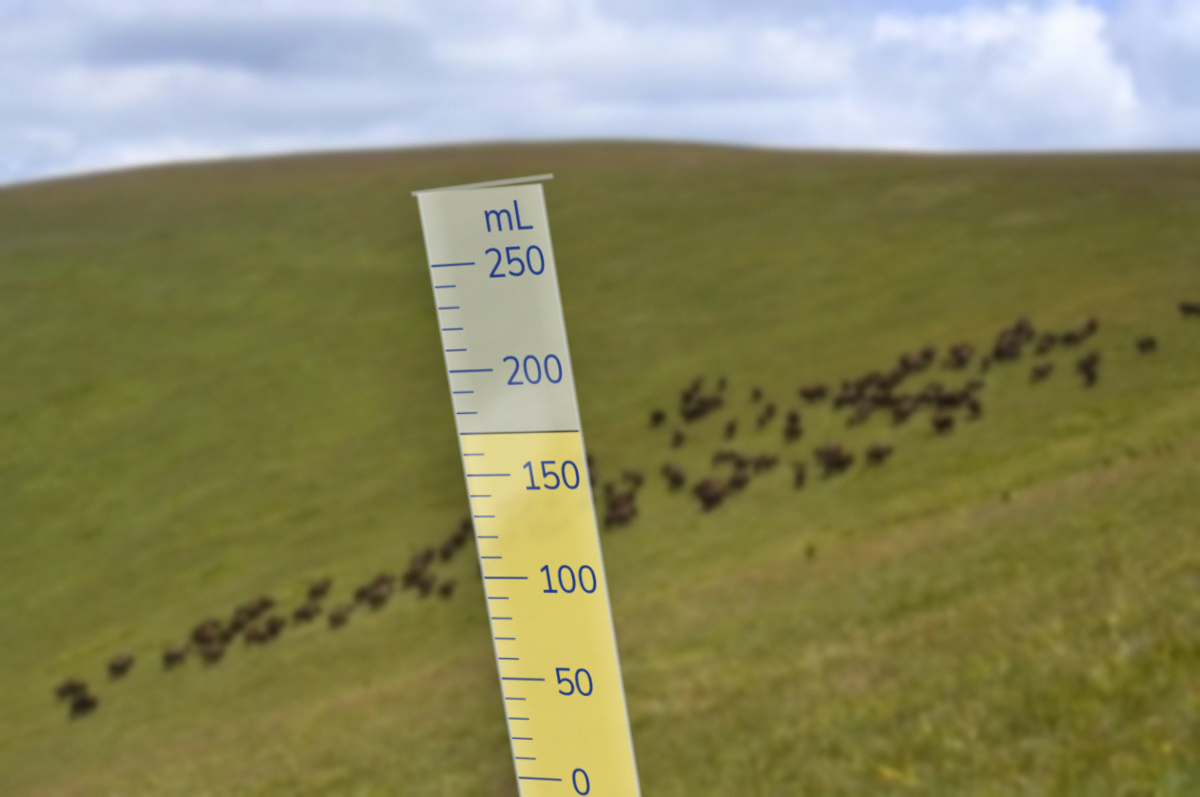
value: 170
